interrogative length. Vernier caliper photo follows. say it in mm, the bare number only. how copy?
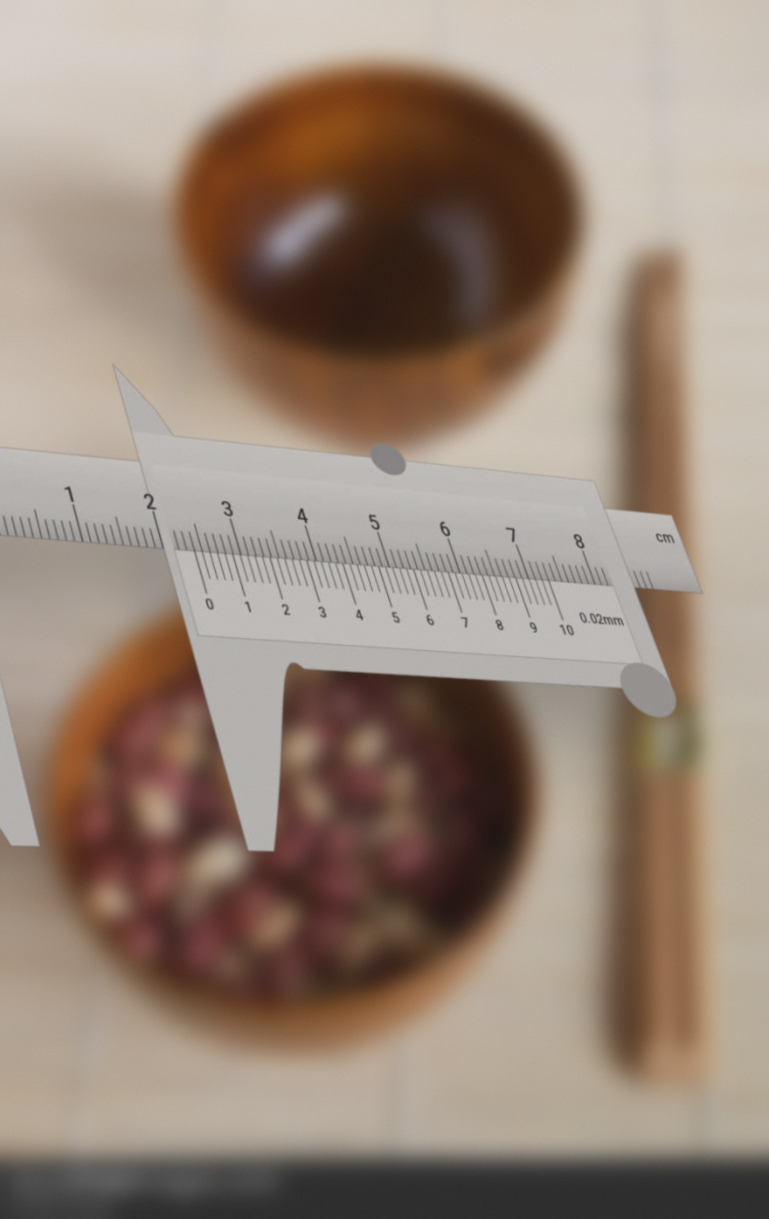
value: 24.0
